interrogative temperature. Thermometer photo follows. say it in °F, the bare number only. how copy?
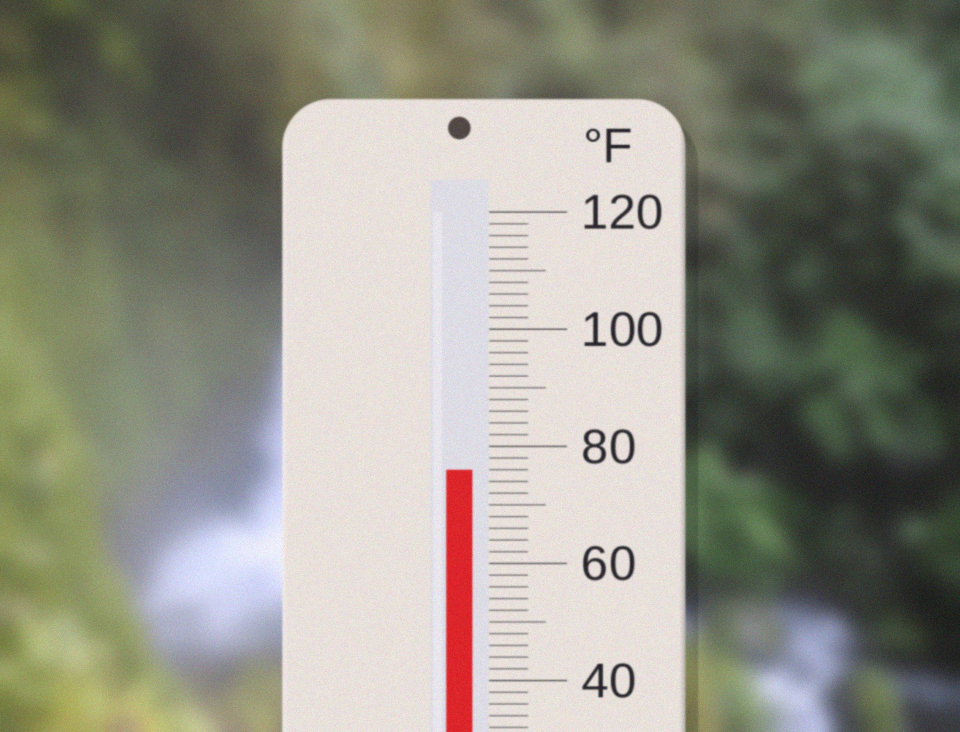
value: 76
